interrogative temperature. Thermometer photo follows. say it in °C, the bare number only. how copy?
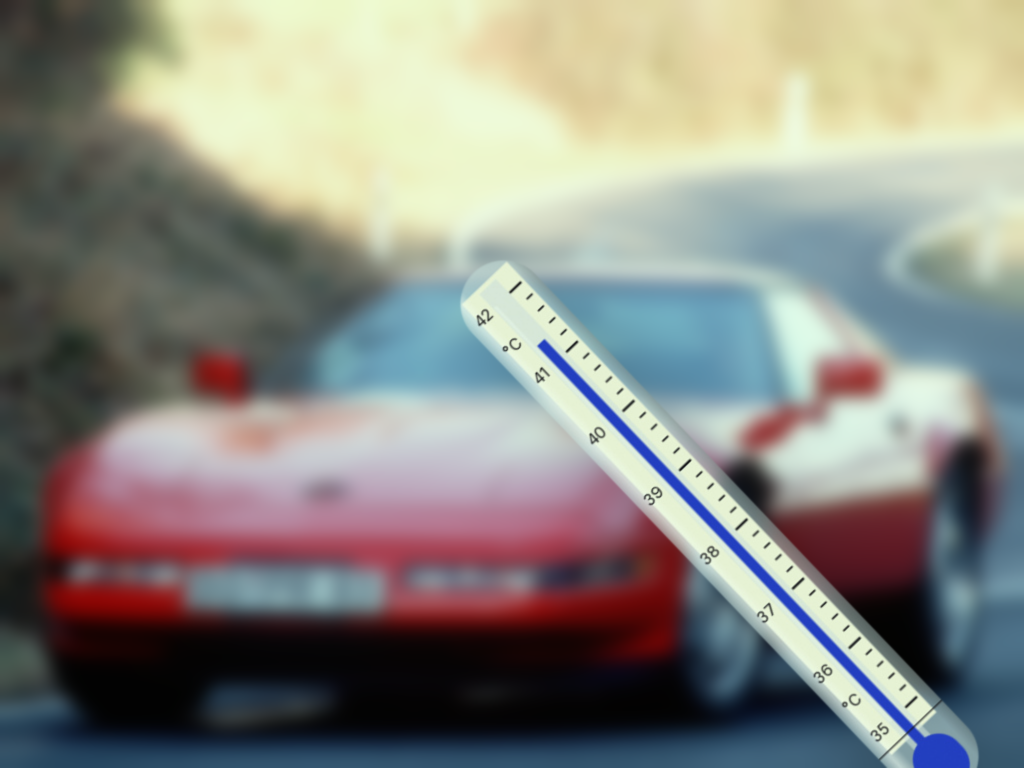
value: 41.3
